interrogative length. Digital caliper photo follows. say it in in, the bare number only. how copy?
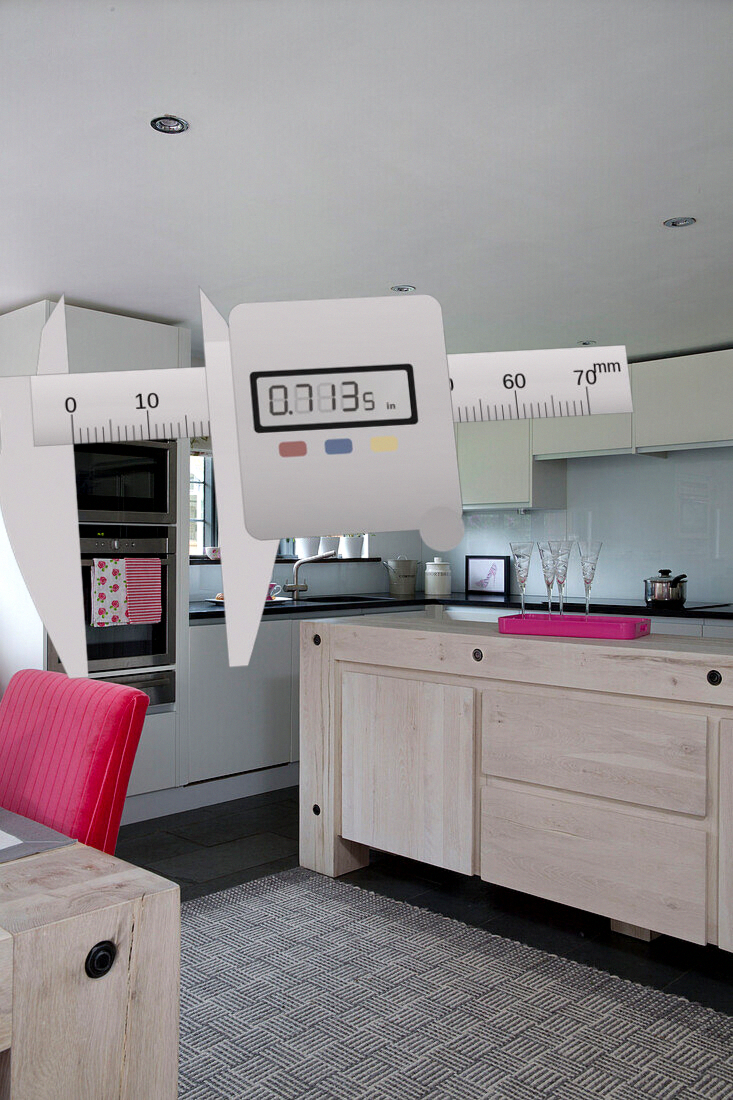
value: 0.7135
